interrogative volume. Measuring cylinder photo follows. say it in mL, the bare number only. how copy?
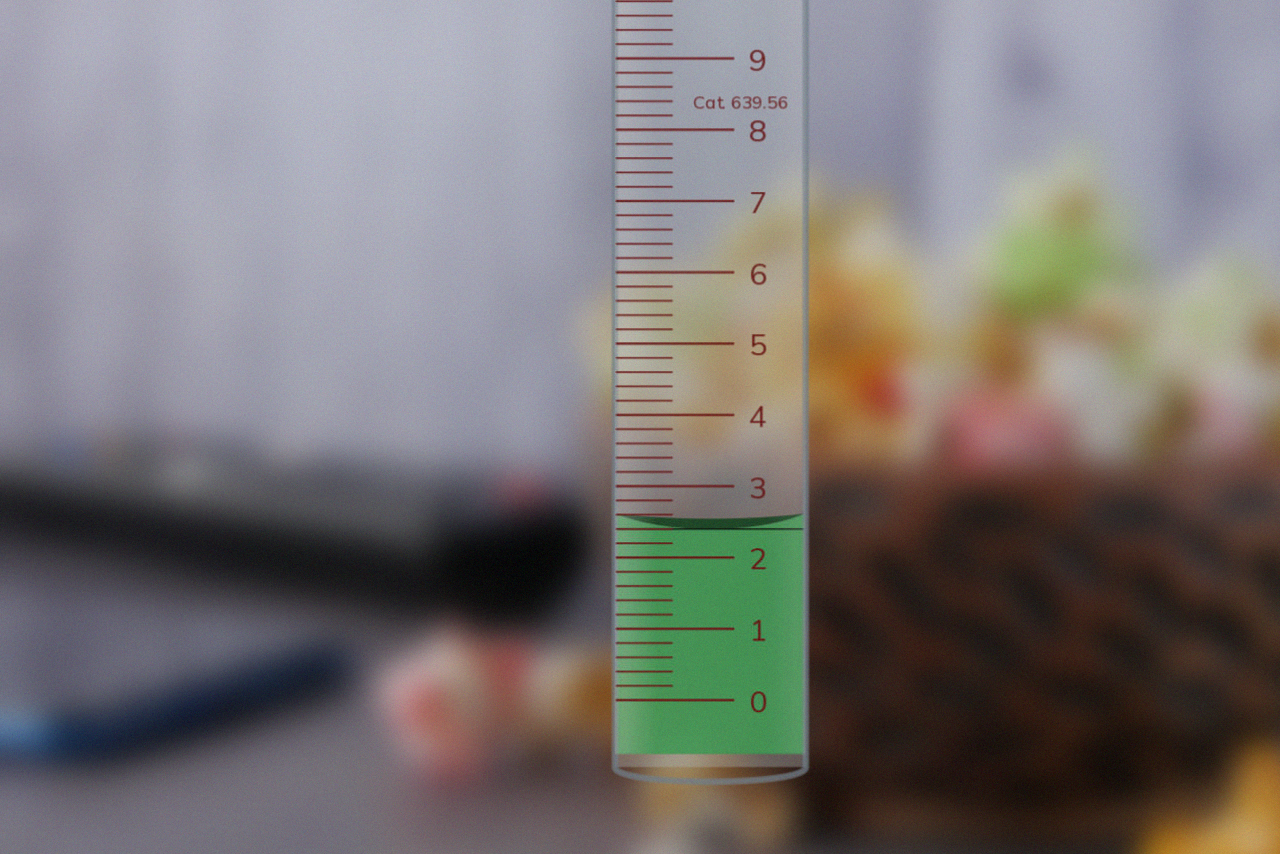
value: 2.4
